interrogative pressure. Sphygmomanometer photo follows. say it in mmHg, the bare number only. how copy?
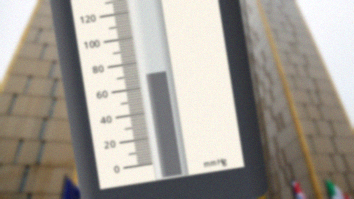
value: 70
